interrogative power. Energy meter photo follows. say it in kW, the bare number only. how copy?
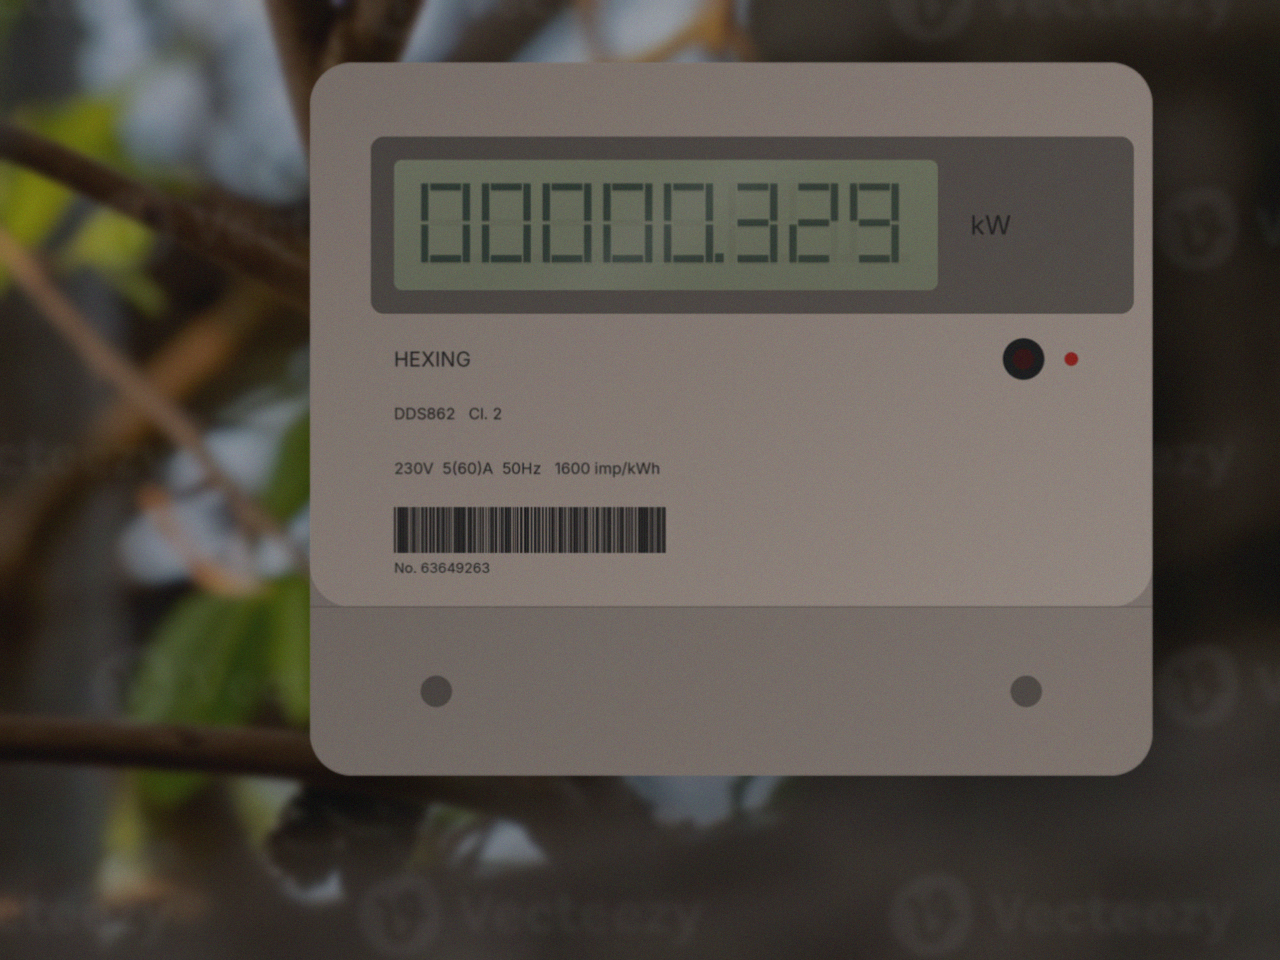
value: 0.329
